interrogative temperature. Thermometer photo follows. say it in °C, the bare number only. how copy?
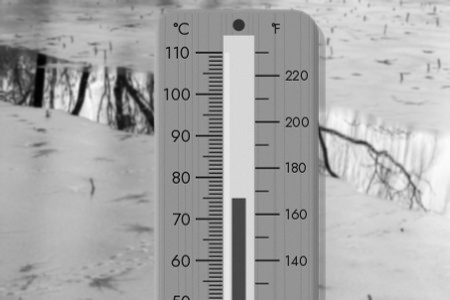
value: 75
